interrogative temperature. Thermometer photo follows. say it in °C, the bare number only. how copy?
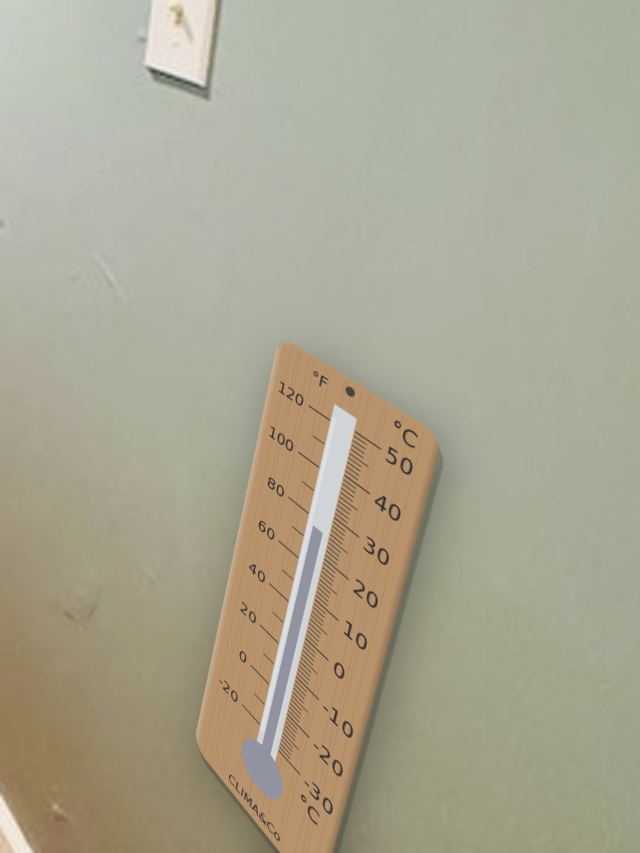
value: 25
